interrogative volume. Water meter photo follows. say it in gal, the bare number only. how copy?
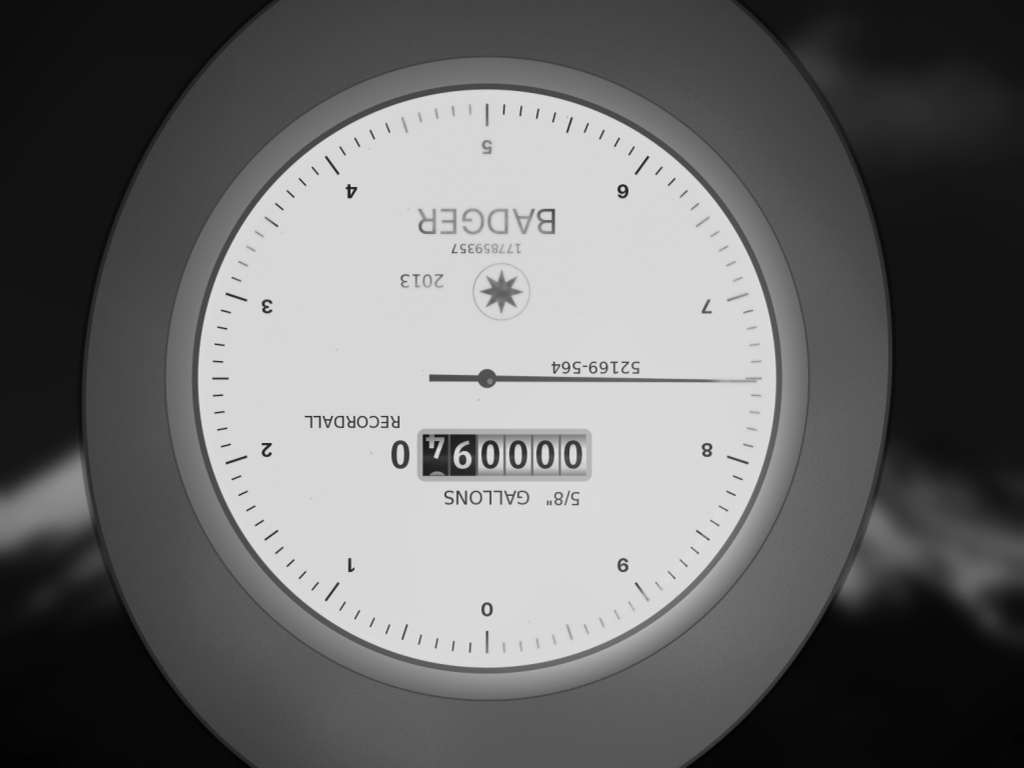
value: 937.5
